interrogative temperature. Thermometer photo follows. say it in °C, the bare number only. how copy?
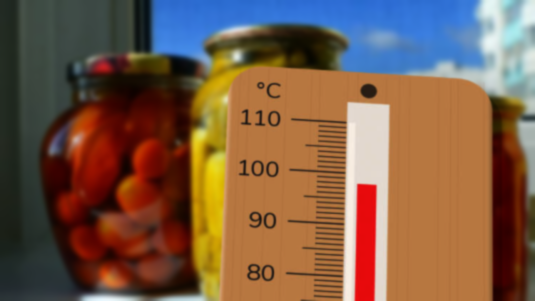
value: 98
